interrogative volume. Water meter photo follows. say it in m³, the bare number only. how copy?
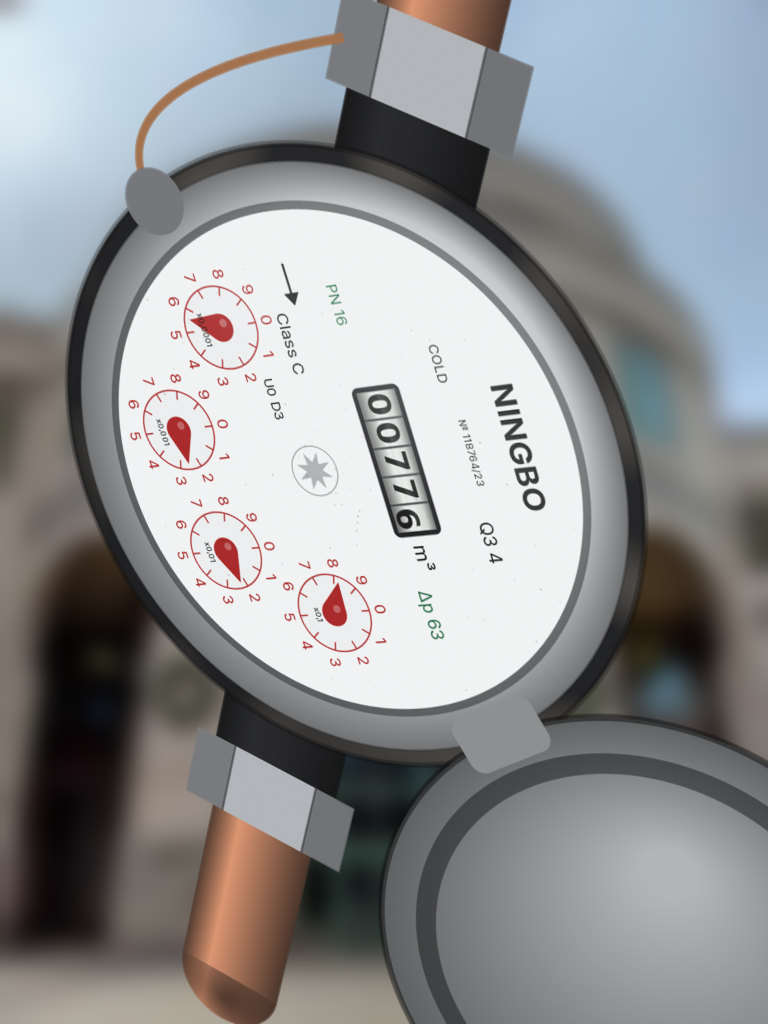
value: 775.8225
